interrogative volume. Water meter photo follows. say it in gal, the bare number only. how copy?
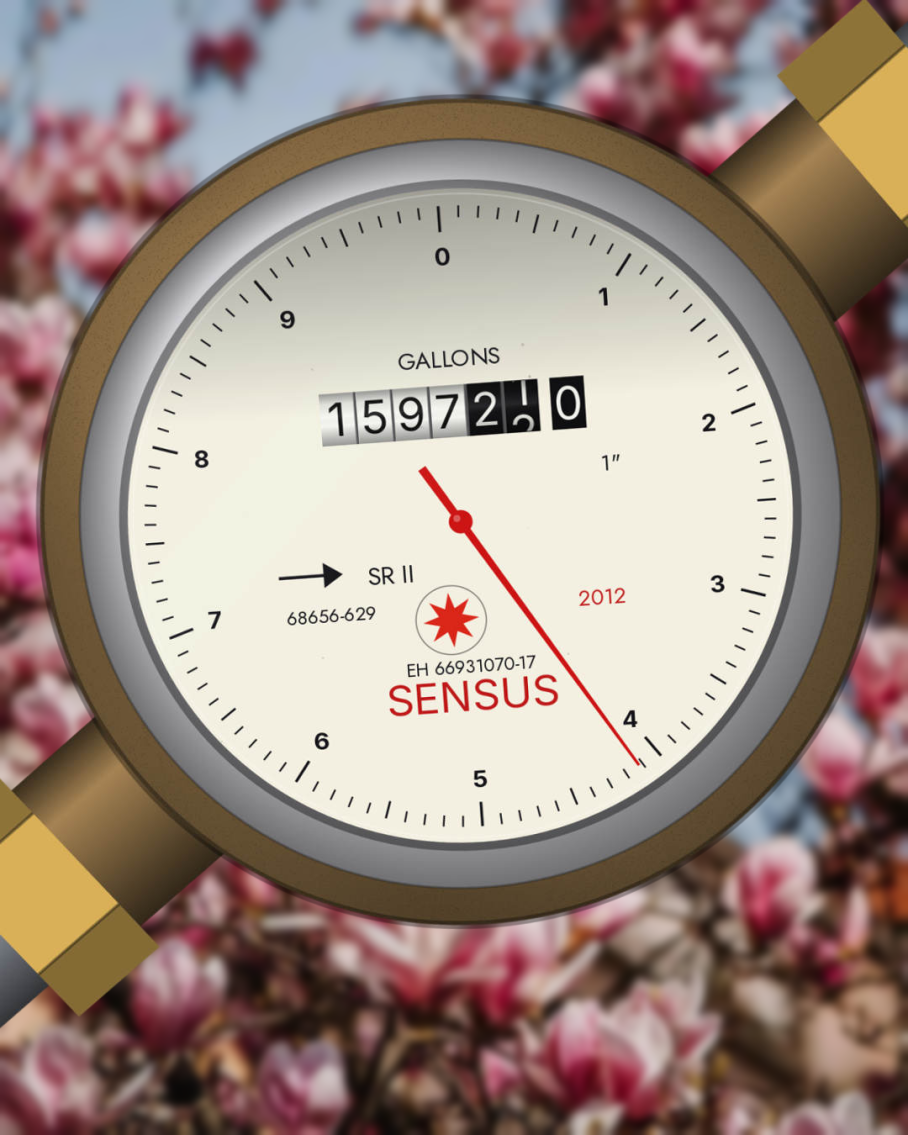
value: 1597214.1
